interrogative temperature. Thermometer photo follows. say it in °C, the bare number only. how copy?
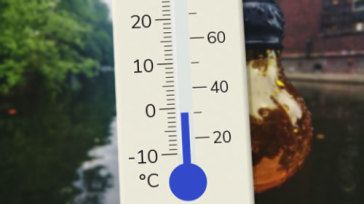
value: -1
